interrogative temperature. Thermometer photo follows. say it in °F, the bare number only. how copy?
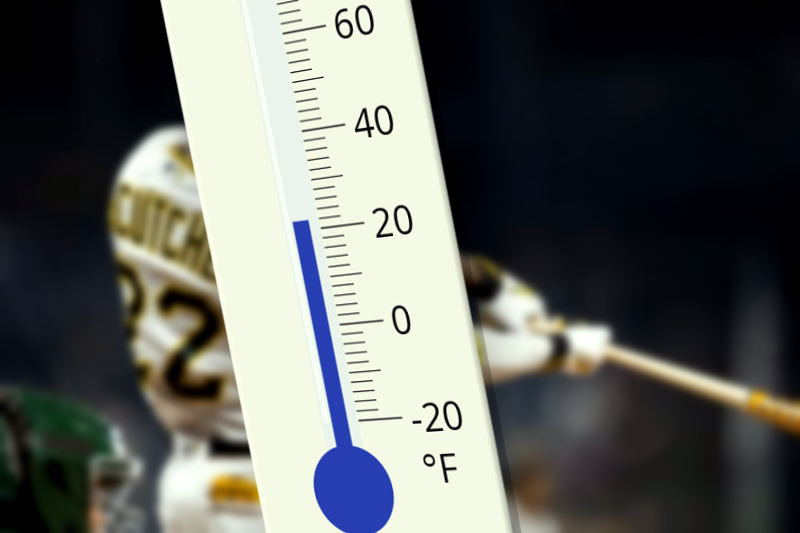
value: 22
